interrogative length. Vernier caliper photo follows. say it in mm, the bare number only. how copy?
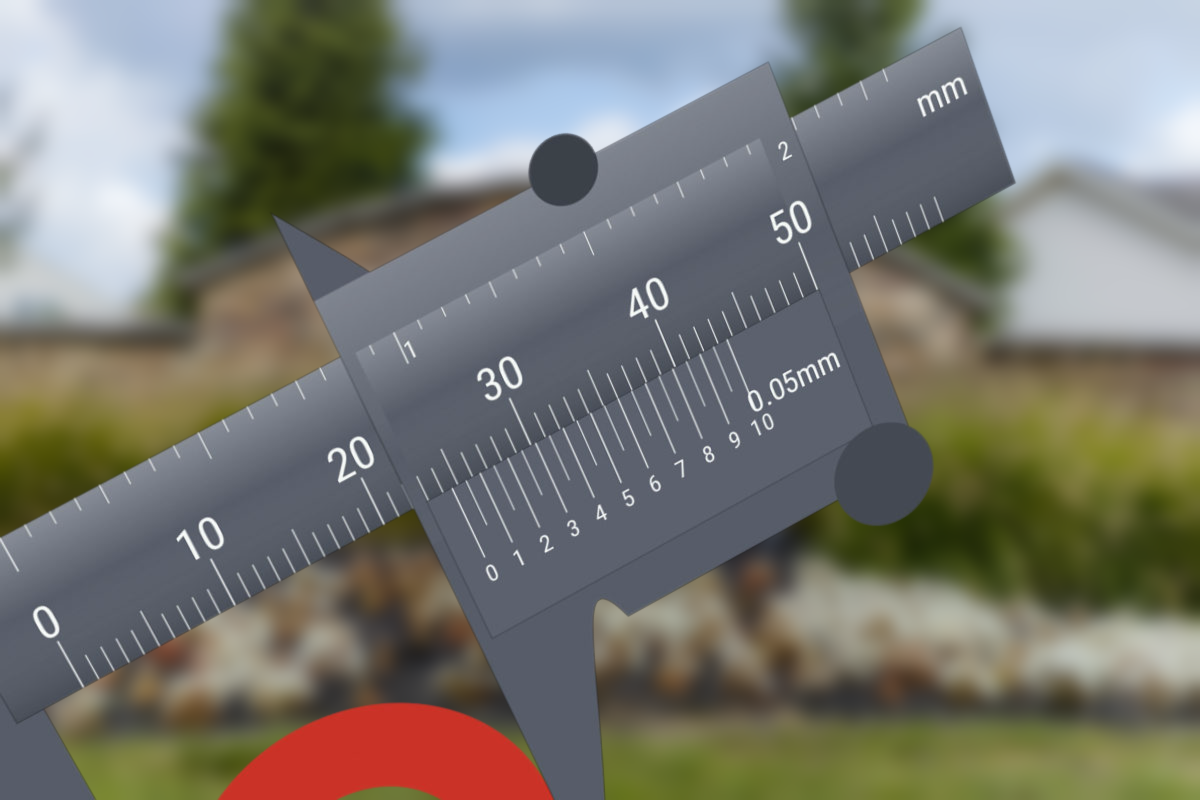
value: 24.6
